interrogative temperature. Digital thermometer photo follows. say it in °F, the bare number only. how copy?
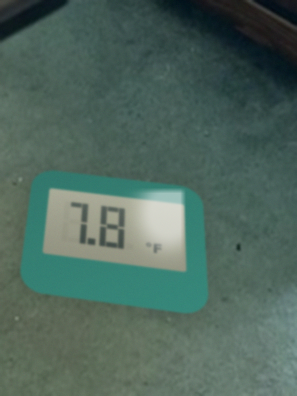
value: 7.8
